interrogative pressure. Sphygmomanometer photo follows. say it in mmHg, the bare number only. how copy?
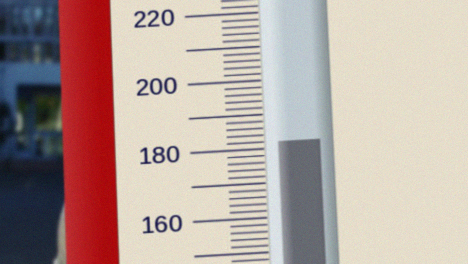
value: 182
